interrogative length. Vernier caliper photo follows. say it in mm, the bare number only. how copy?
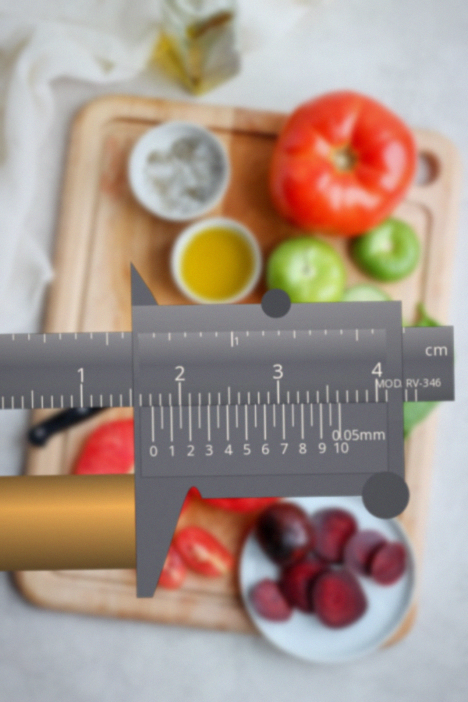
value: 17.2
